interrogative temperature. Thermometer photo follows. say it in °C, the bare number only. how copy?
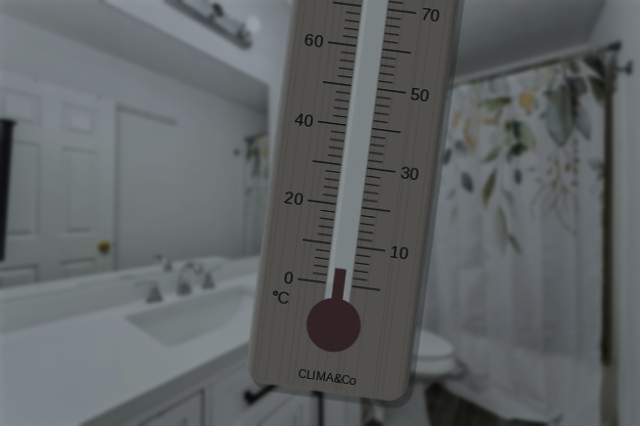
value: 4
